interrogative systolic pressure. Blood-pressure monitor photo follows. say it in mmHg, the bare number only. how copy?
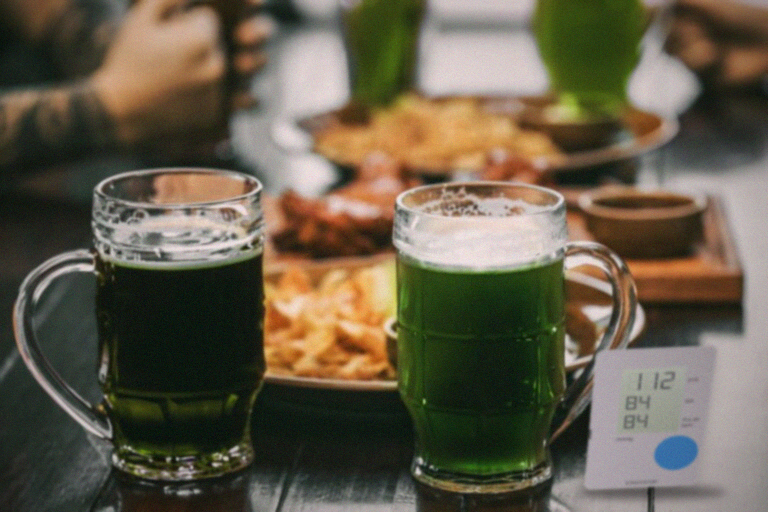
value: 112
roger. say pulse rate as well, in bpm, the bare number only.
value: 84
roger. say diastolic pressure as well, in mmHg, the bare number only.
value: 84
